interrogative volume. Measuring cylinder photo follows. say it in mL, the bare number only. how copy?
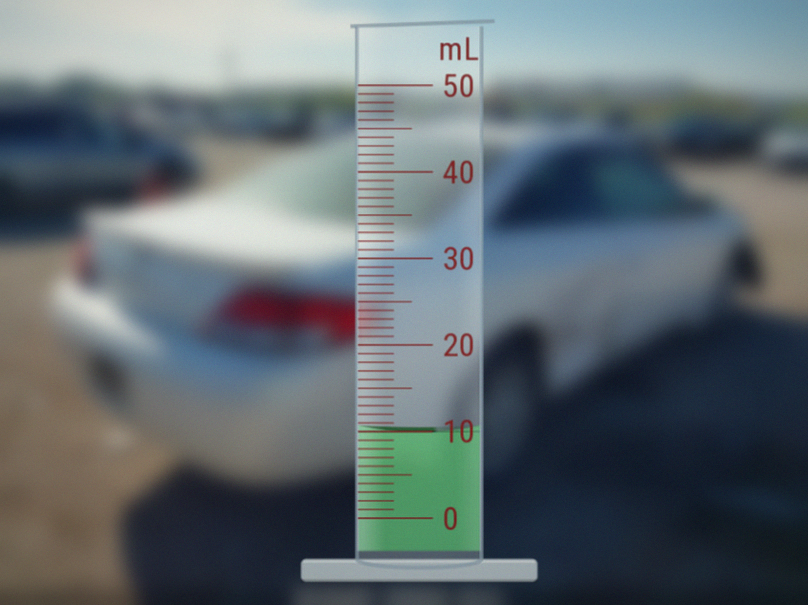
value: 10
